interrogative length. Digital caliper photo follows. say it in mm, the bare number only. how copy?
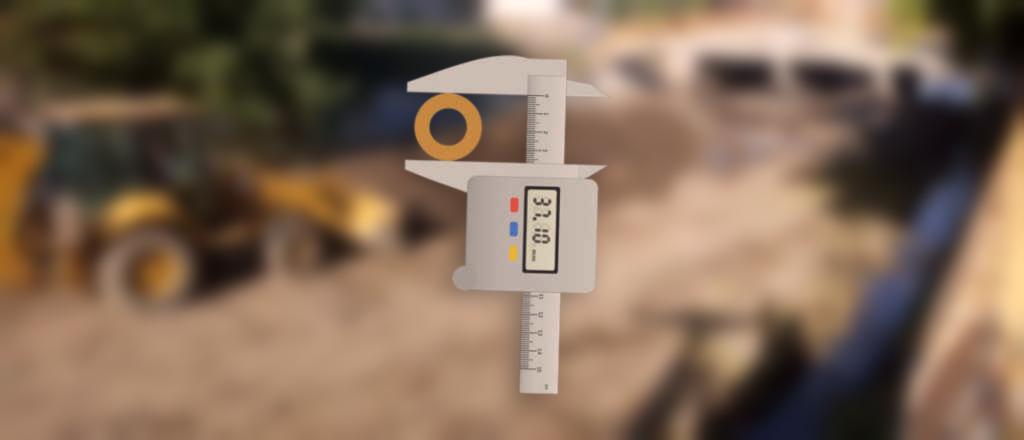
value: 37.10
